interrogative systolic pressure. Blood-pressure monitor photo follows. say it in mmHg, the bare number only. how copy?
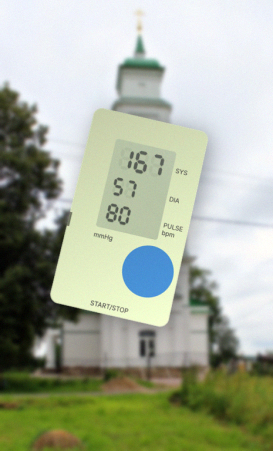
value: 167
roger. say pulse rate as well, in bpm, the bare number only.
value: 80
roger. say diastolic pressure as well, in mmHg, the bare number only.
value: 57
